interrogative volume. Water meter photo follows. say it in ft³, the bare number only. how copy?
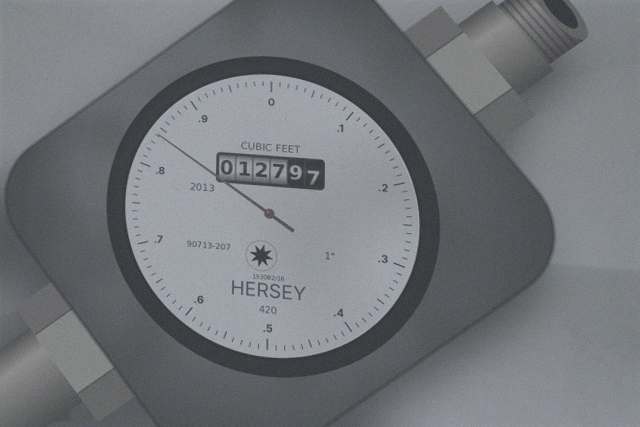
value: 12796.84
